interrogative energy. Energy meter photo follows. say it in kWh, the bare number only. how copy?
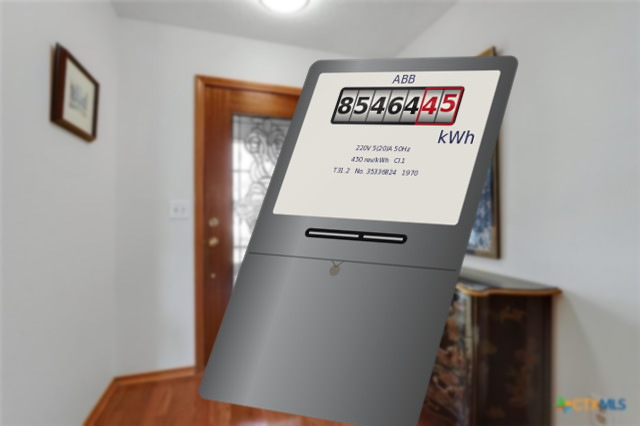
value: 85464.45
